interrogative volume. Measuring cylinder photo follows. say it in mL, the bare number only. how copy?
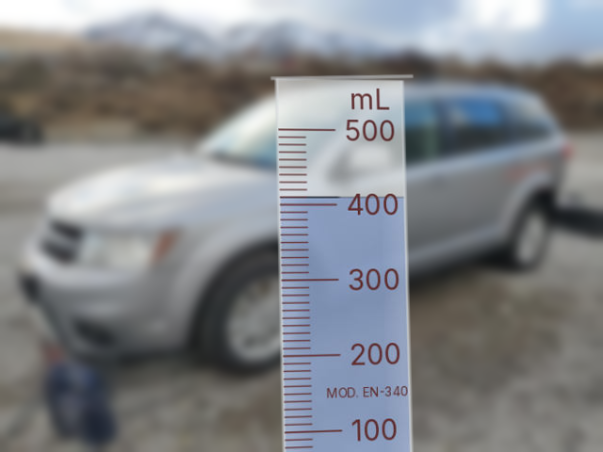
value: 410
